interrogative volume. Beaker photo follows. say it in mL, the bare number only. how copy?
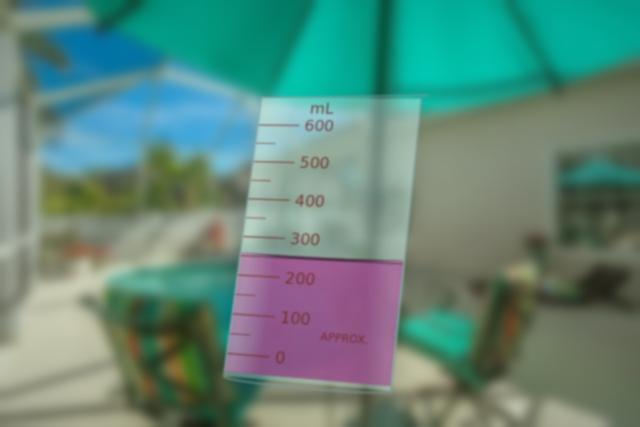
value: 250
